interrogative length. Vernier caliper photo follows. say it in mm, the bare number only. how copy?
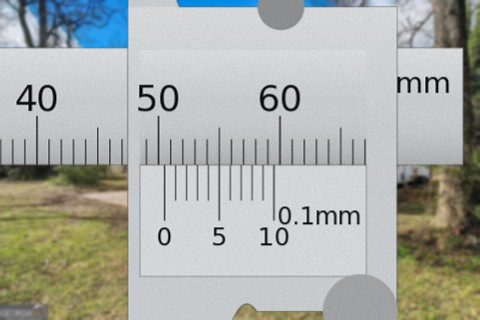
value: 50.5
